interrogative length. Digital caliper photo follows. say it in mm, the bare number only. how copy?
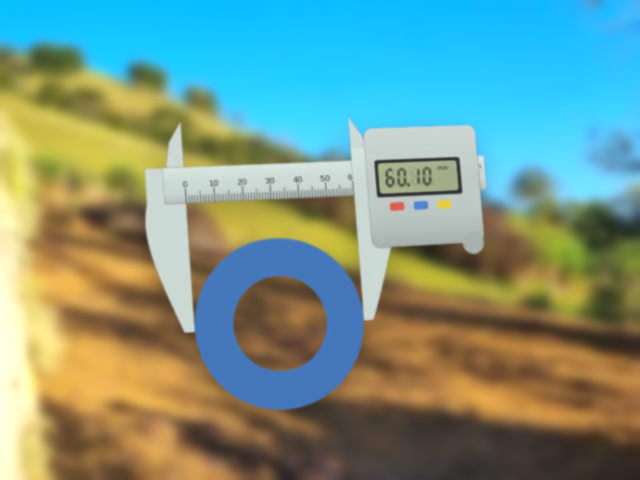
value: 60.10
